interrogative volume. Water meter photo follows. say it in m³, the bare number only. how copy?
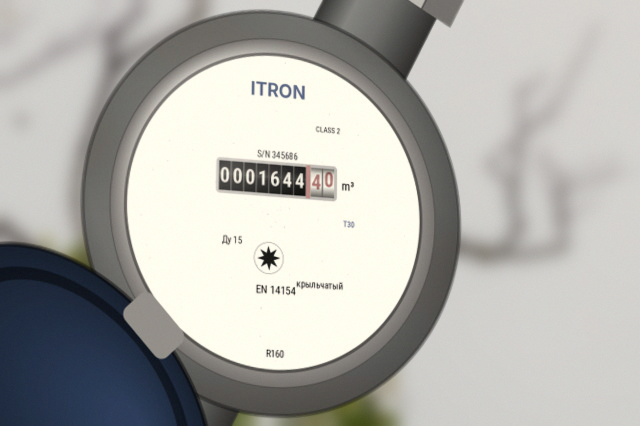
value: 1644.40
